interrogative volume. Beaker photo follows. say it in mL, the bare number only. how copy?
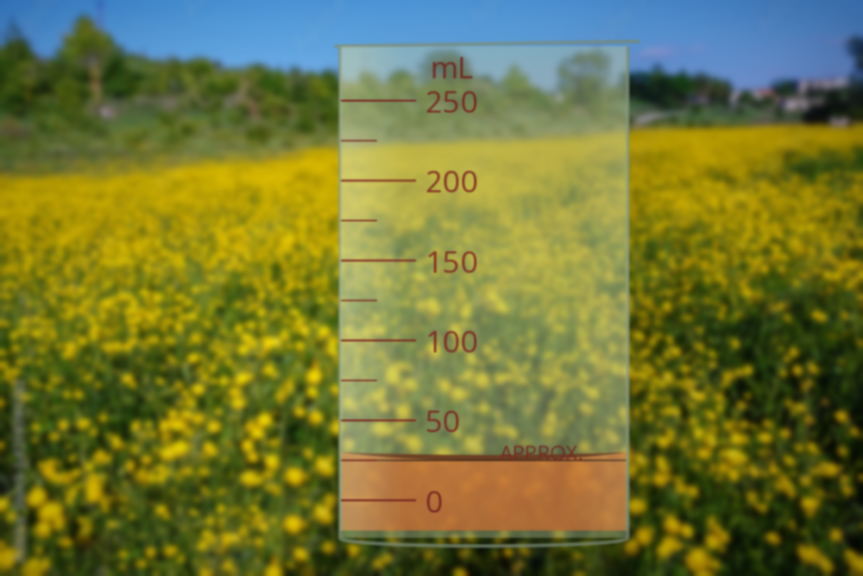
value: 25
